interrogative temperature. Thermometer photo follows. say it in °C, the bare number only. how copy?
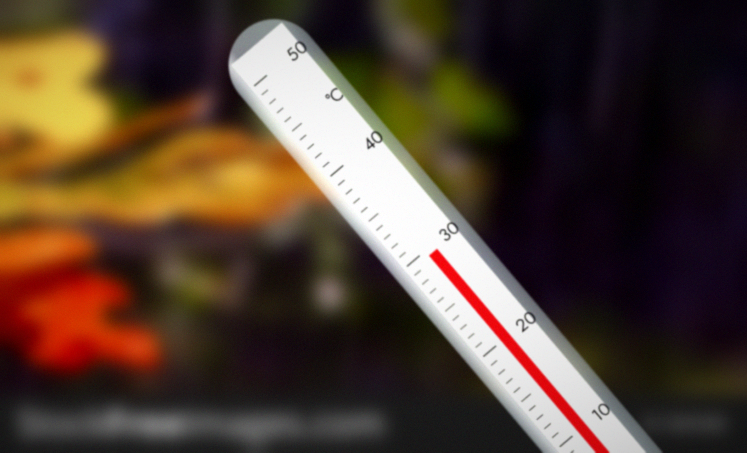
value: 29.5
